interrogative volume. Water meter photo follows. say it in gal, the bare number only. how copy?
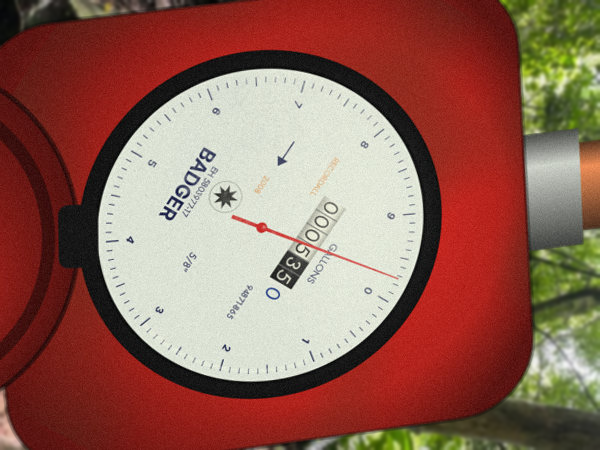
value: 5349.7
